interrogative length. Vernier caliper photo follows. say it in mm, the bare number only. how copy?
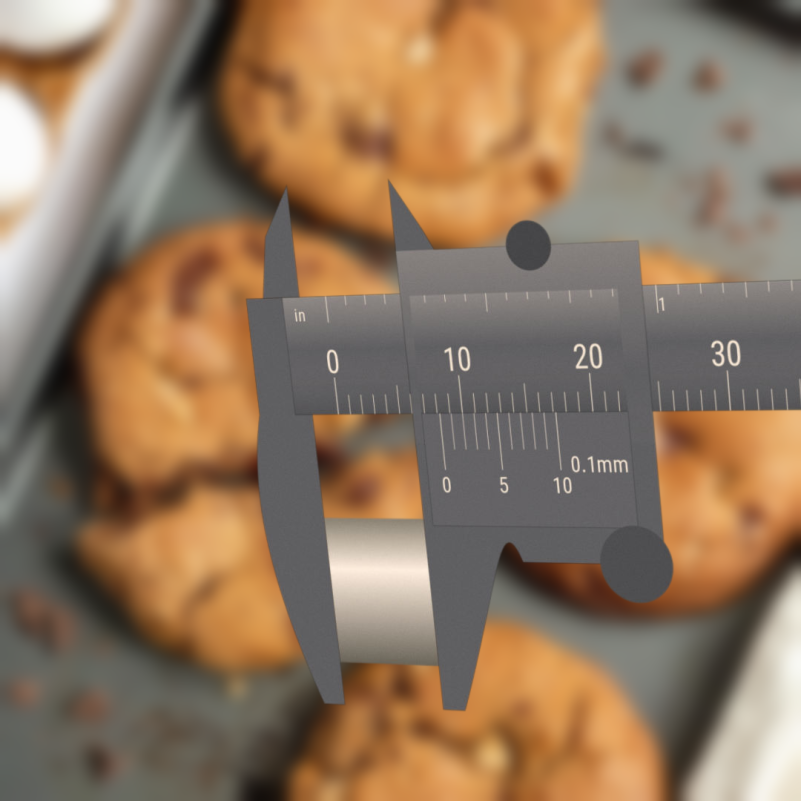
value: 8.2
